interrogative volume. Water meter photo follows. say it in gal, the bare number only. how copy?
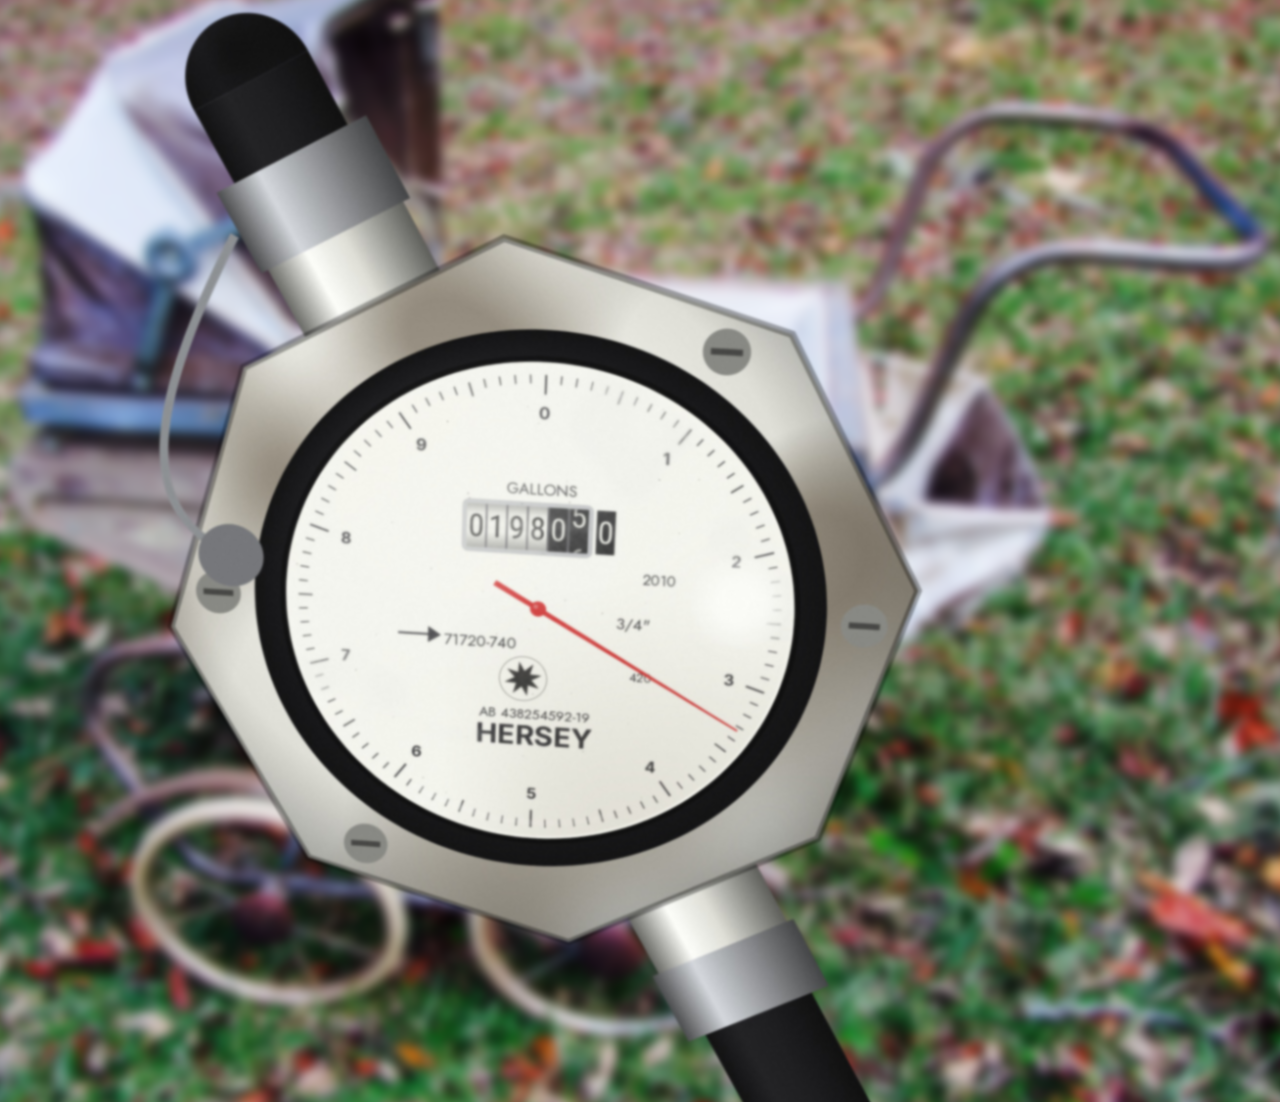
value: 198053.3
